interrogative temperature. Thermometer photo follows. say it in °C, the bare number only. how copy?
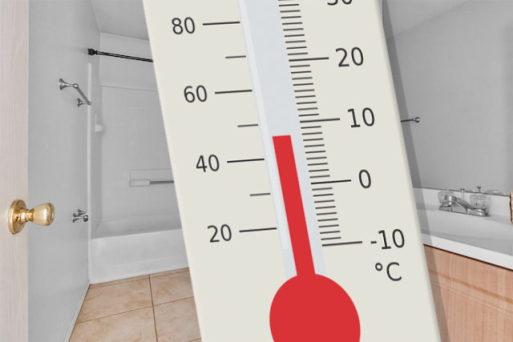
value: 8
